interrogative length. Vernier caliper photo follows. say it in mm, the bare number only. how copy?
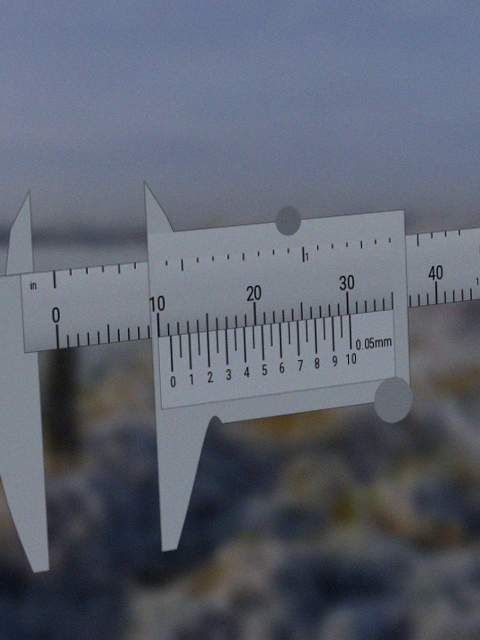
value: 11.2
